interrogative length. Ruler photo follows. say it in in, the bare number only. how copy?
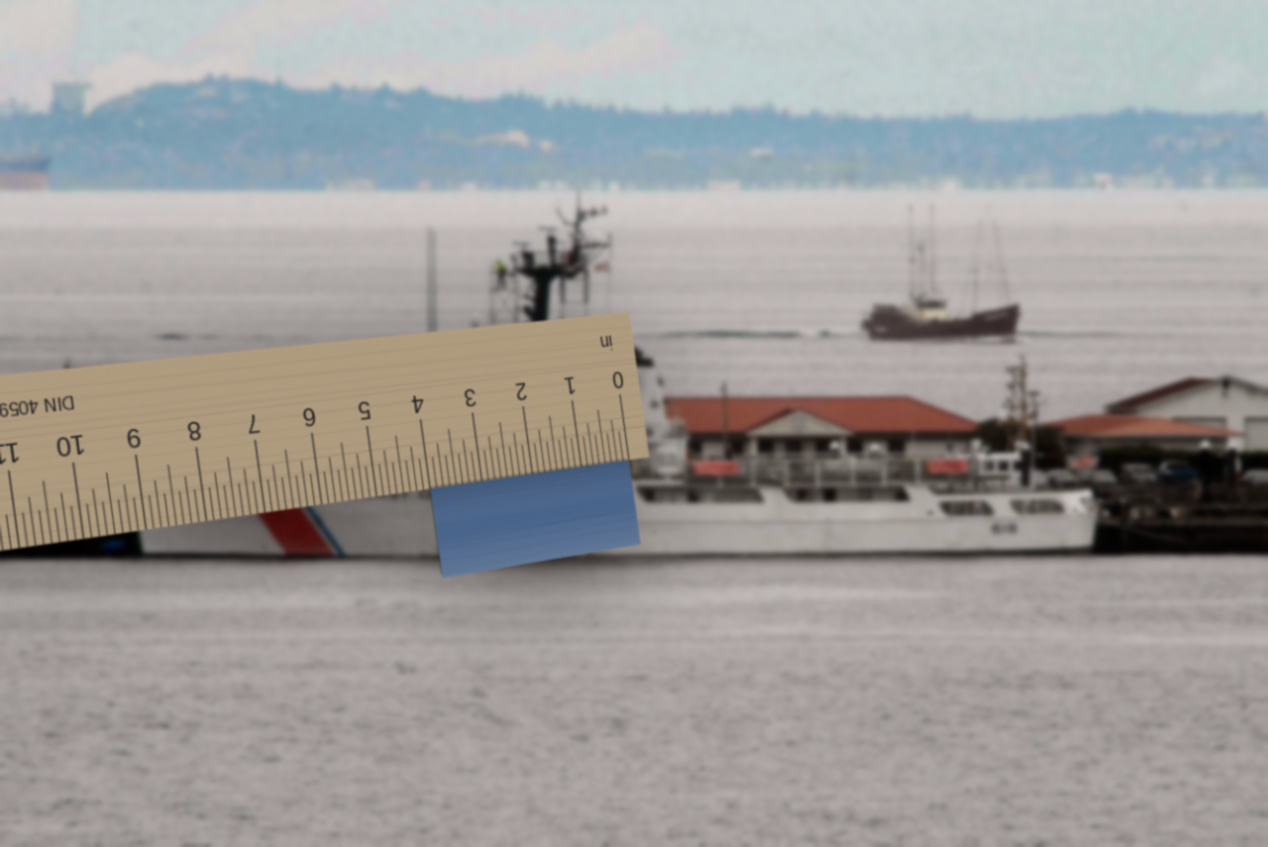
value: 4
